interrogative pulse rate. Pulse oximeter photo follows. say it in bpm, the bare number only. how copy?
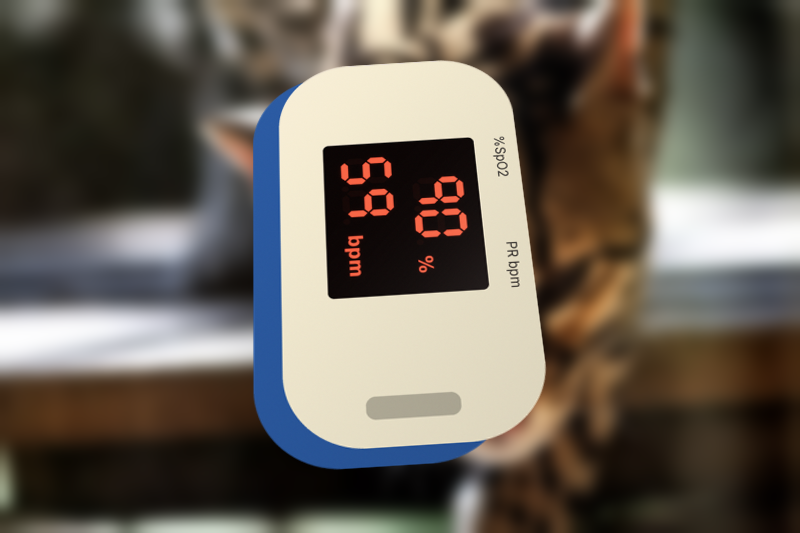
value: 59
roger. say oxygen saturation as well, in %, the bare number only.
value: 90
